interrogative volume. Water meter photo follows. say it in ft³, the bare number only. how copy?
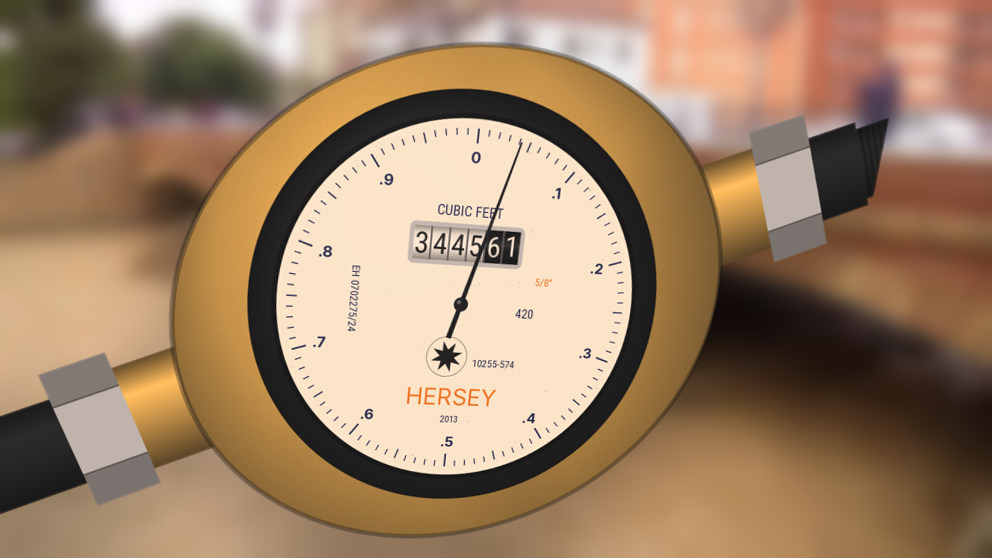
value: 344561.04
